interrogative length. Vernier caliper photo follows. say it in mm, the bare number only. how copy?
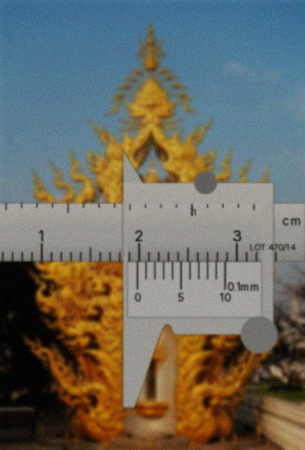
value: 19.8
